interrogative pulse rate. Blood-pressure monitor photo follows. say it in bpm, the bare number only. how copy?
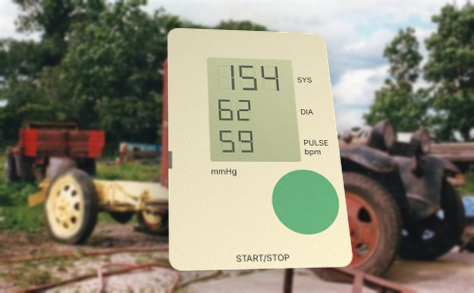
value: 59
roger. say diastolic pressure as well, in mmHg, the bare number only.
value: 62
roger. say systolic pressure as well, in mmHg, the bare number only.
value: 154
